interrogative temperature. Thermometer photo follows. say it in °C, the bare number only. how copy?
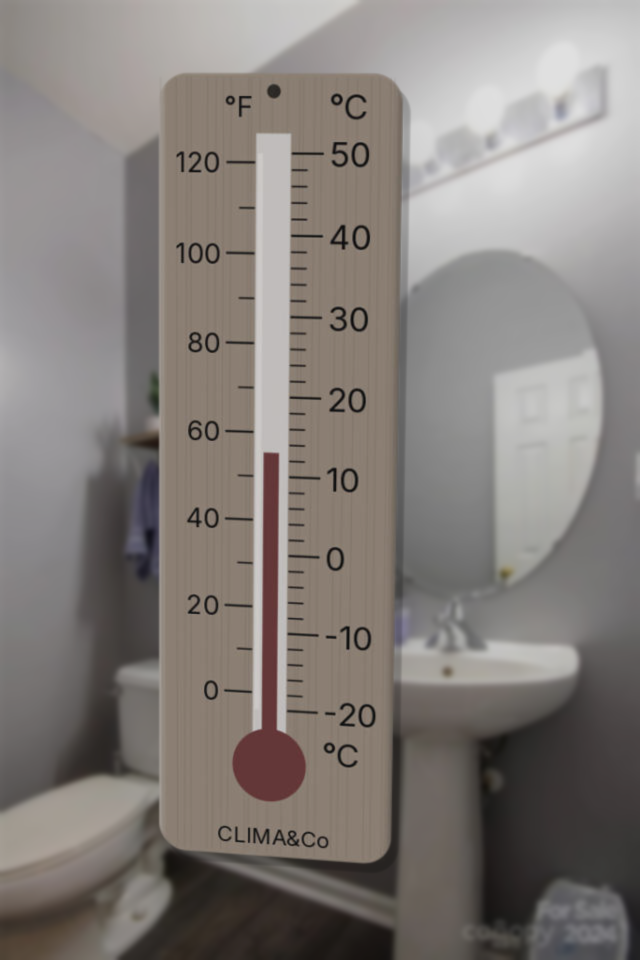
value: 13
